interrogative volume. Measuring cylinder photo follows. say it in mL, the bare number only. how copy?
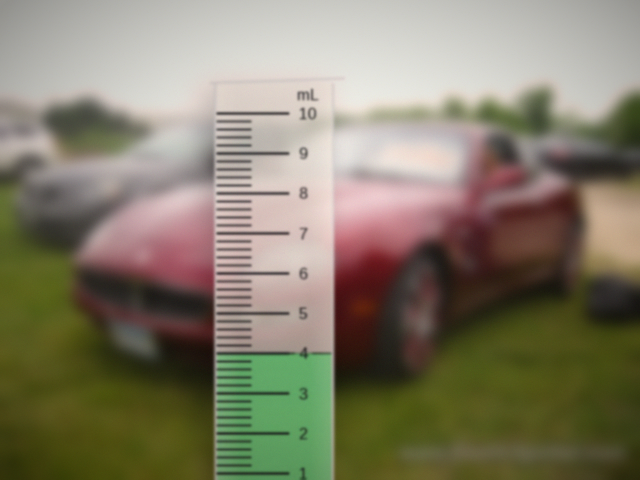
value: 4
